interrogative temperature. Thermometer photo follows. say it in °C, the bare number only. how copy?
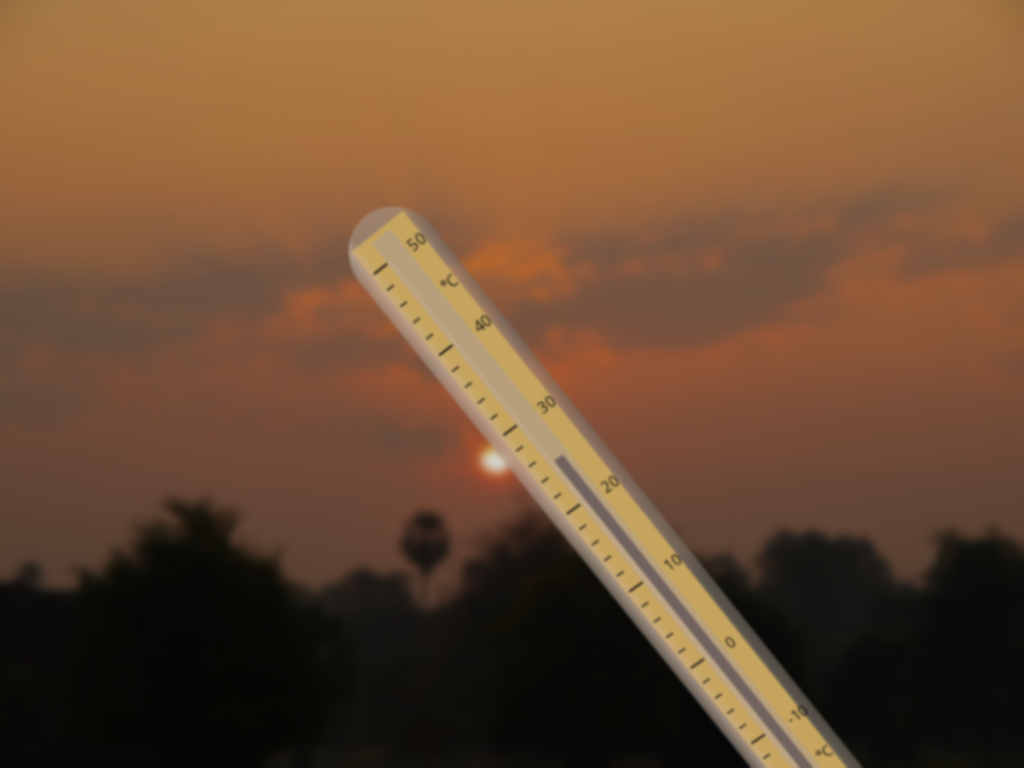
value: 25
